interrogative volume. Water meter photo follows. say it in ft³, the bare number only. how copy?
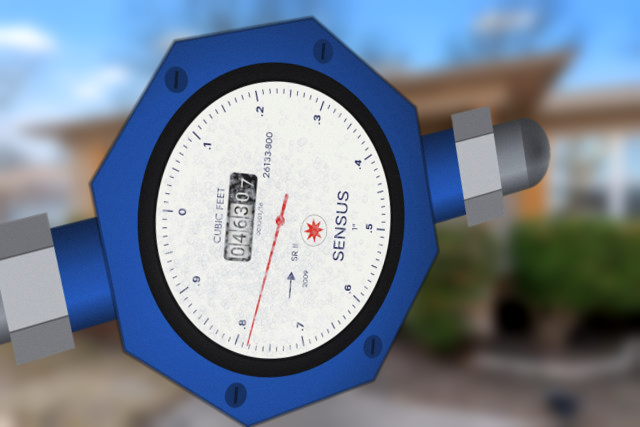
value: 46306.78
